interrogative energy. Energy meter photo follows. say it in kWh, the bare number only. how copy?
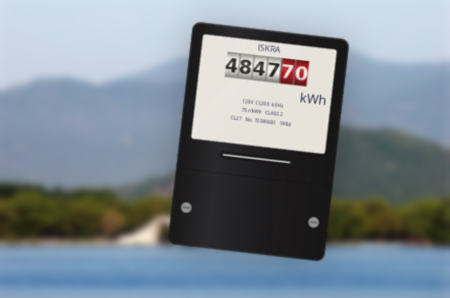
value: 4847.70
